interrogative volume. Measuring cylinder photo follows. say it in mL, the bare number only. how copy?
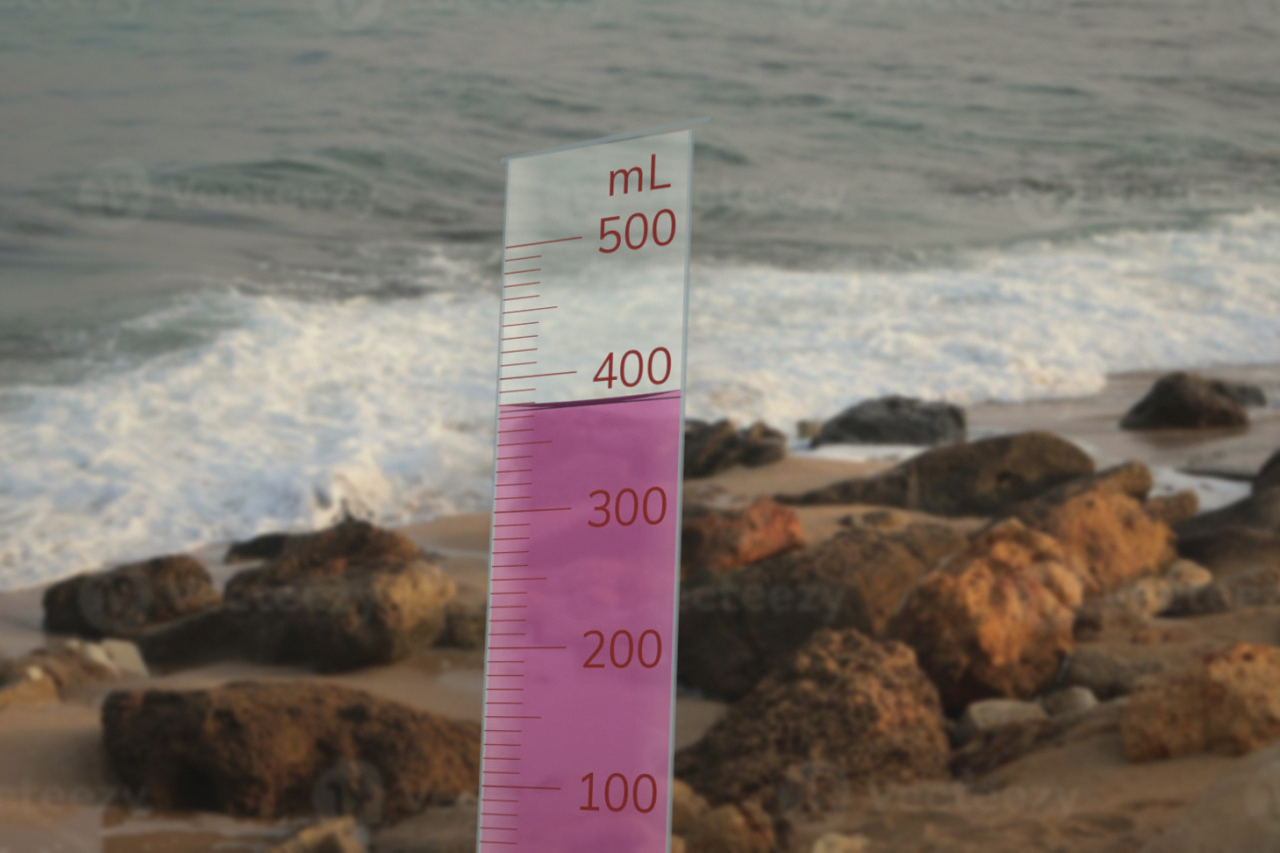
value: 375
